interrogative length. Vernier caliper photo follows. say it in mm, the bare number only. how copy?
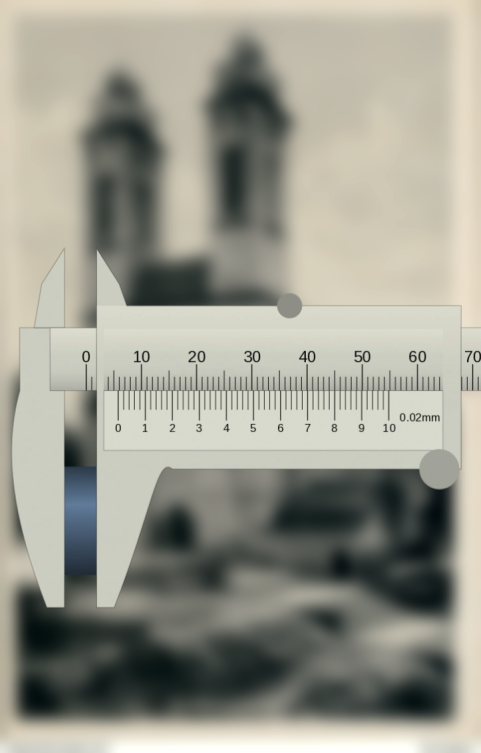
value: 5.8
